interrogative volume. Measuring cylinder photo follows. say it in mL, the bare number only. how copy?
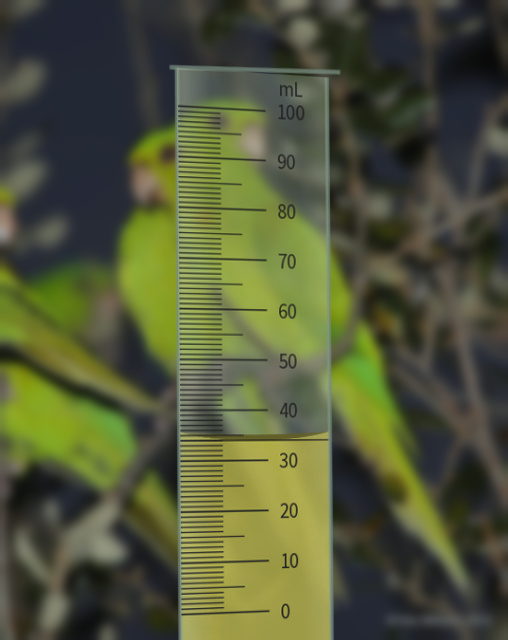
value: 34
